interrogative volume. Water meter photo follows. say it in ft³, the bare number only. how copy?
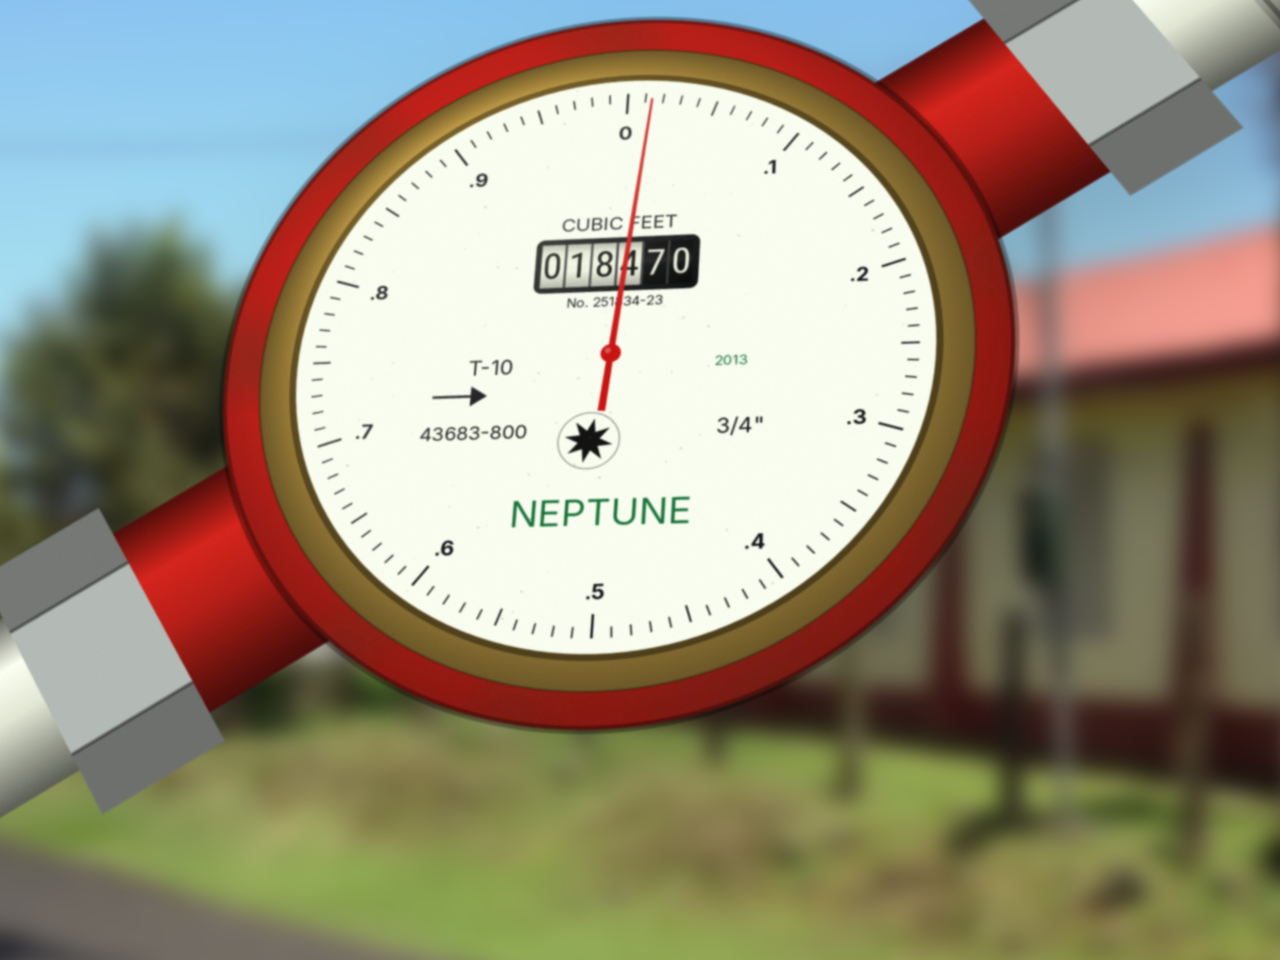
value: 18470.01
